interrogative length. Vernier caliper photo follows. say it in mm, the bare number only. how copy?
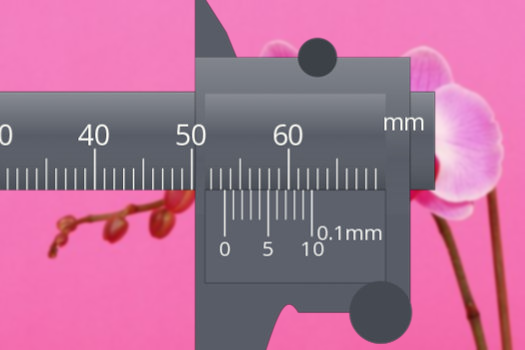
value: 53.4
